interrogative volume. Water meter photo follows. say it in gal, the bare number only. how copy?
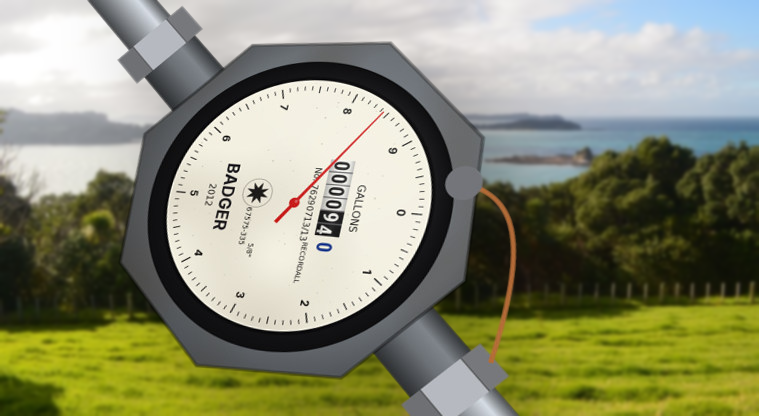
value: 938.4
